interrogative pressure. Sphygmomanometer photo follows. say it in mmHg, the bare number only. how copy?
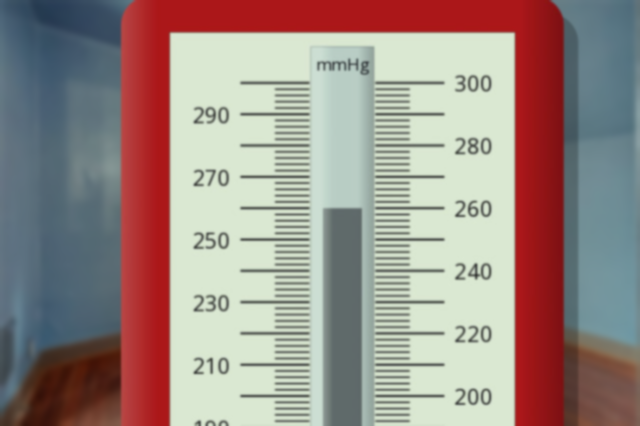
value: 260
